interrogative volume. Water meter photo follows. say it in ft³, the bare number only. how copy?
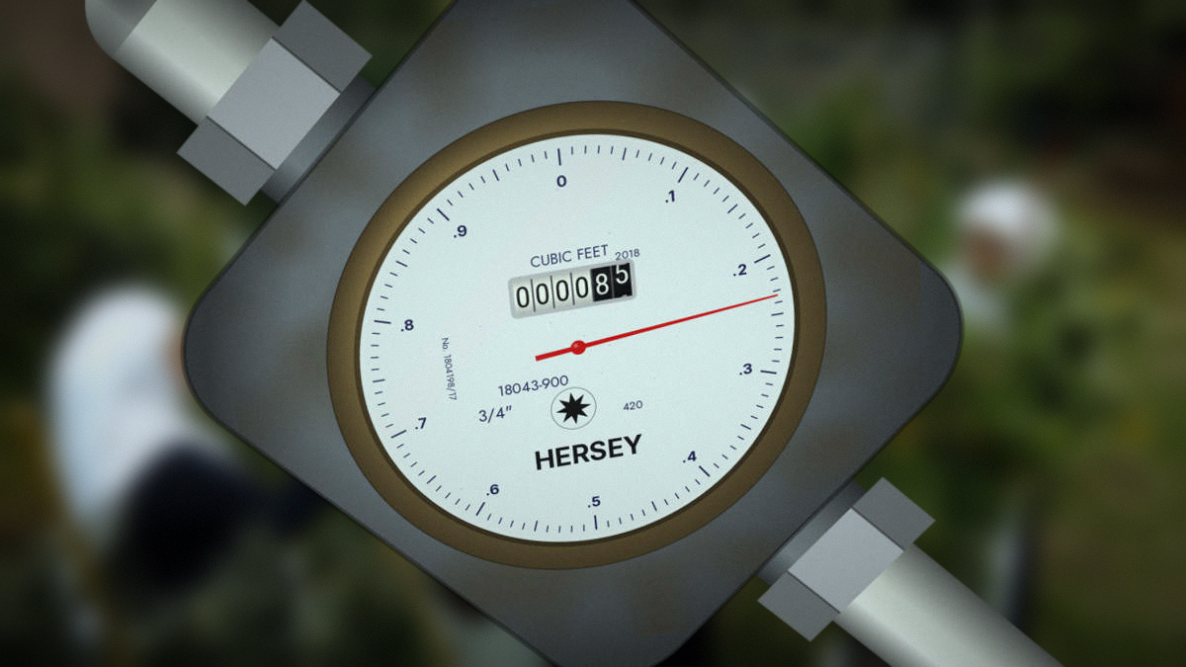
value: 85.23
